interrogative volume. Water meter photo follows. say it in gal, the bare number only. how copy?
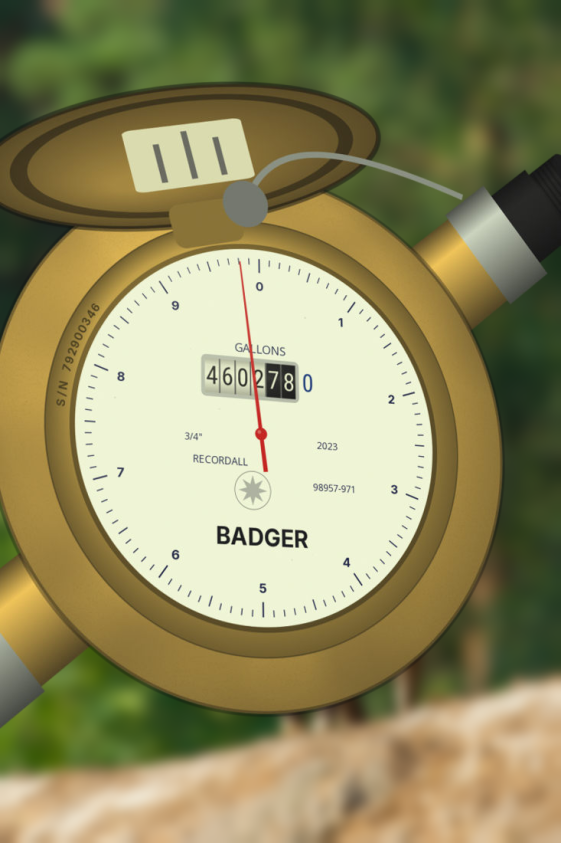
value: 4602779.8
